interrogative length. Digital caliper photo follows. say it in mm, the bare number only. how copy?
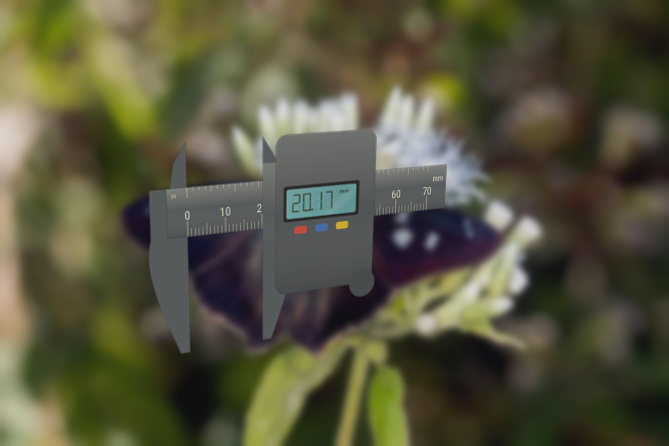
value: 20.17
